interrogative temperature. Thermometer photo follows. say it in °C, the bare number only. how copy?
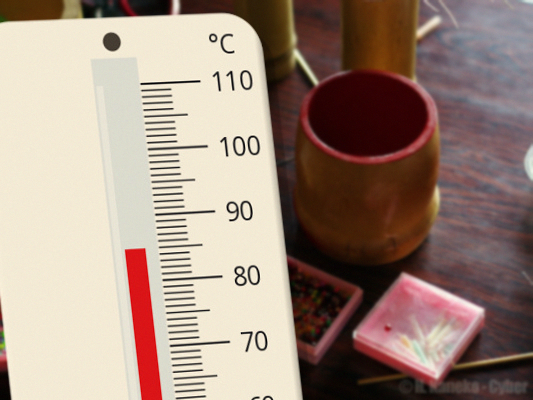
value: 85
